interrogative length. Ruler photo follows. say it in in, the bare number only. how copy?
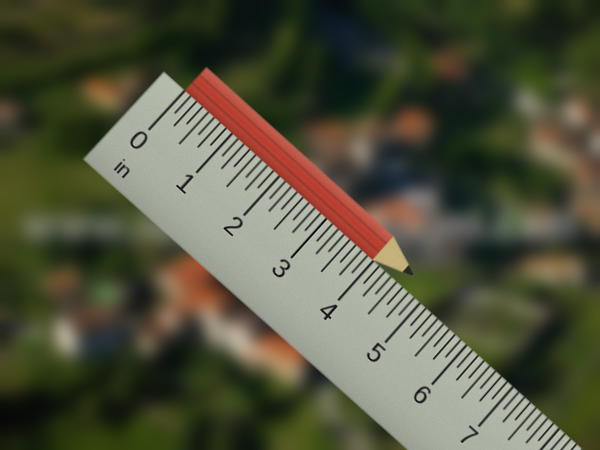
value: 4.625
